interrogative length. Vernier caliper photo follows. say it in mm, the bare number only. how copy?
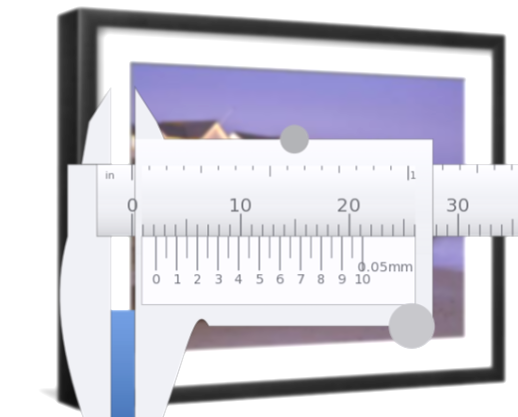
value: 2.2
